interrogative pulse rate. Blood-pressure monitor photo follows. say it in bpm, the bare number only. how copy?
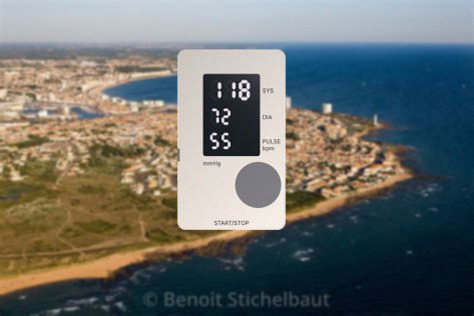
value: 55
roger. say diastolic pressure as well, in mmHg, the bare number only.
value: 72
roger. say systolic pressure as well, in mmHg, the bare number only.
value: 118
